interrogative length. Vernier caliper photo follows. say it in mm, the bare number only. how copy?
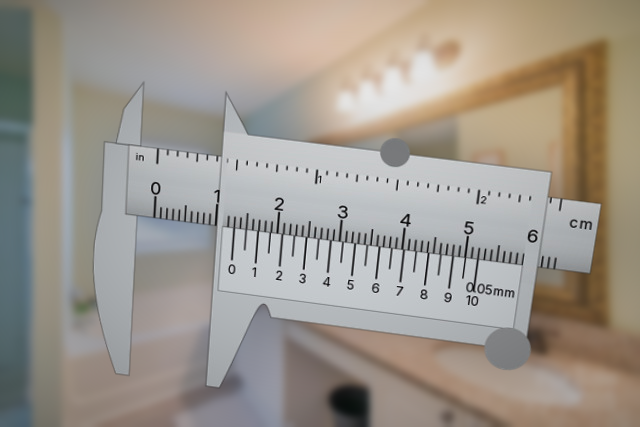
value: 13.0
